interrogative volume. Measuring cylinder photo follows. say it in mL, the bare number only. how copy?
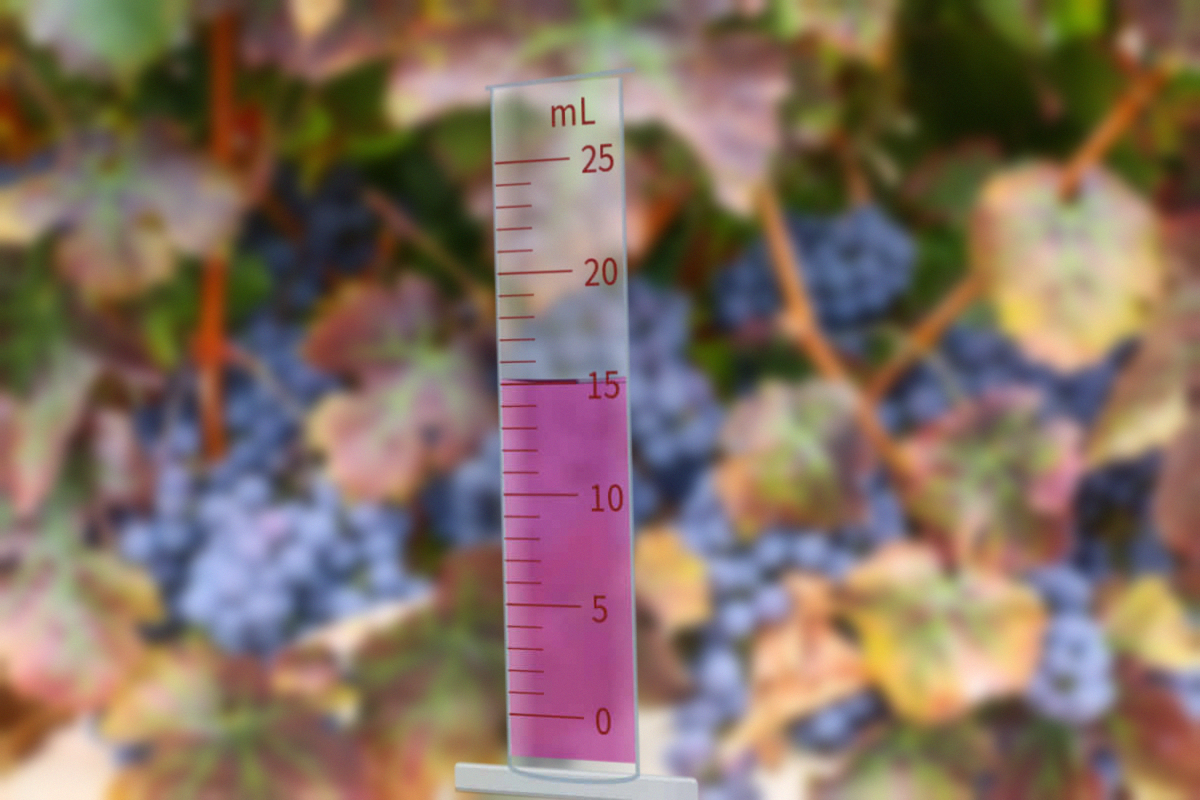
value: 15
